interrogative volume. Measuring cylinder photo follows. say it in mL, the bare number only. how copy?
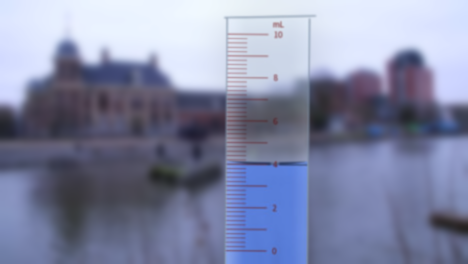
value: 4
